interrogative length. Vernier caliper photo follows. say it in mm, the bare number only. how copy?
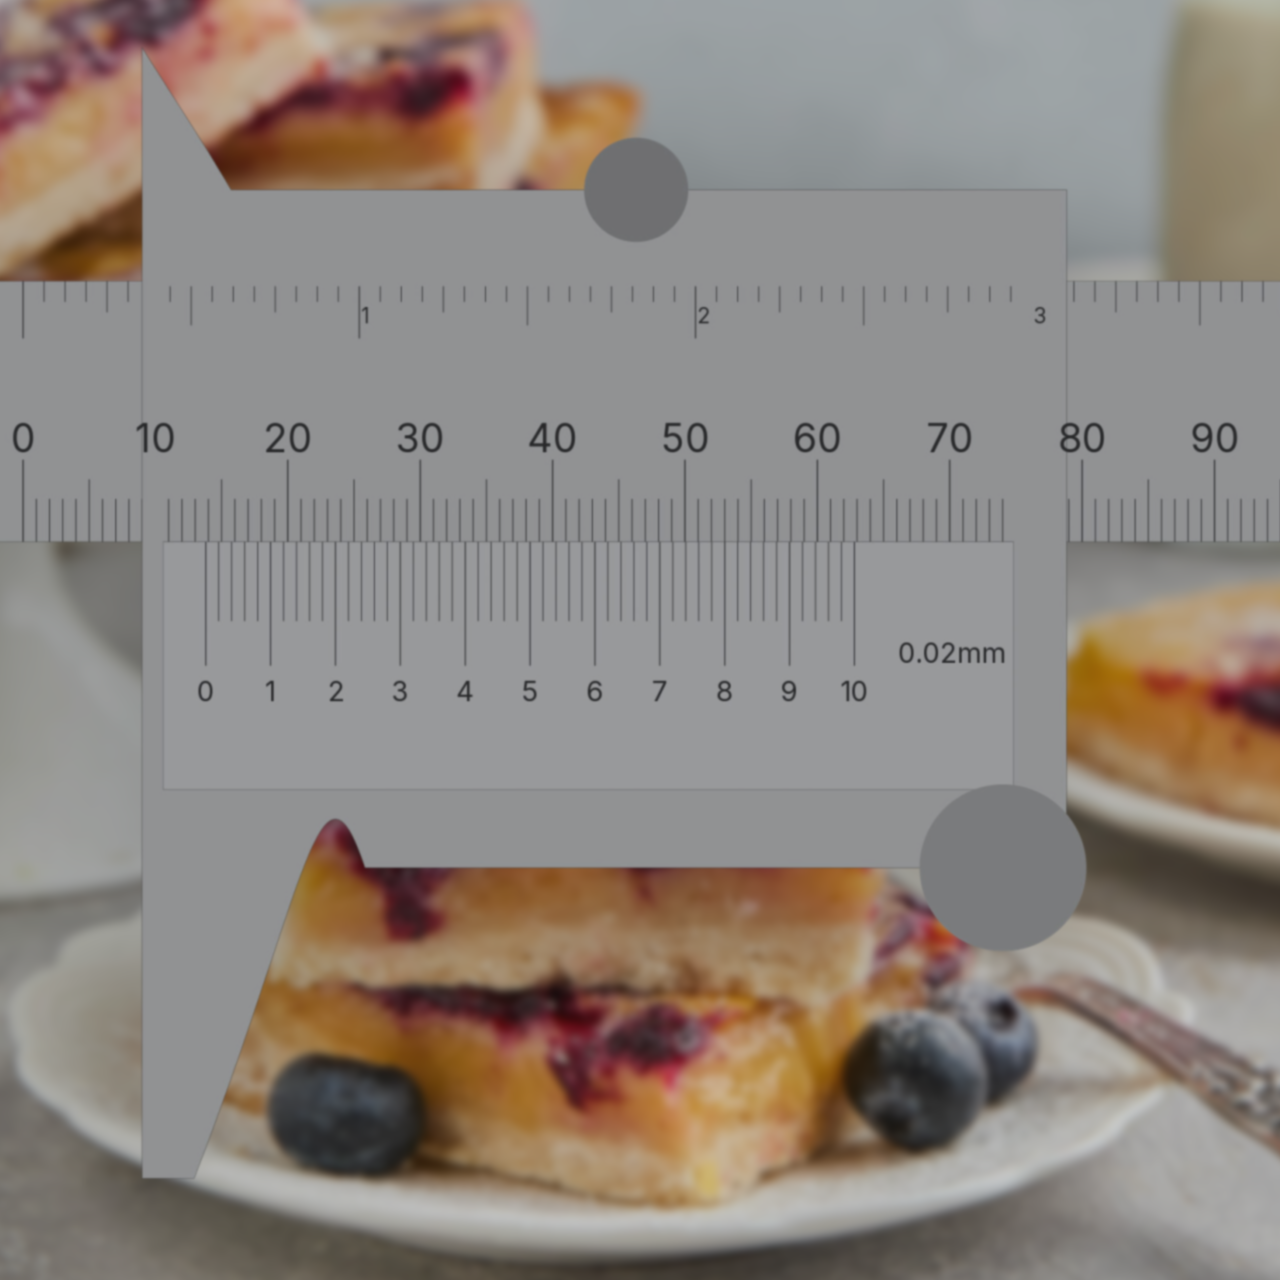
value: 13.8
